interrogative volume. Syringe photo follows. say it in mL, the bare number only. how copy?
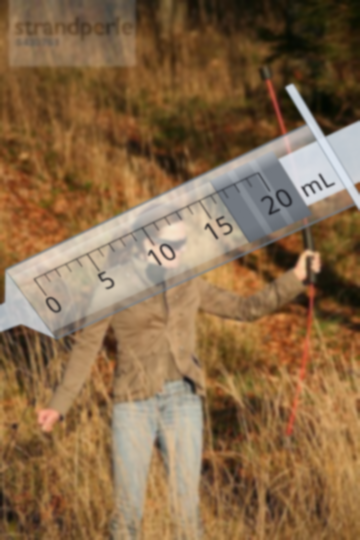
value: 16.5
